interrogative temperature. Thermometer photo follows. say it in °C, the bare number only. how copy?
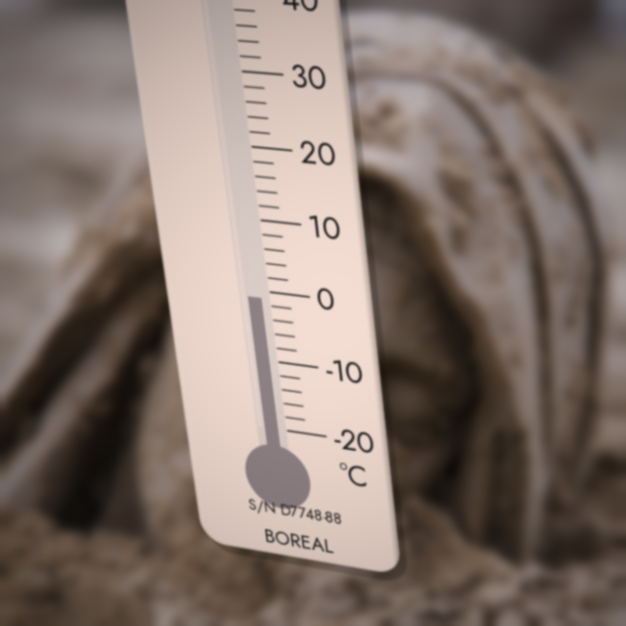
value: -1
